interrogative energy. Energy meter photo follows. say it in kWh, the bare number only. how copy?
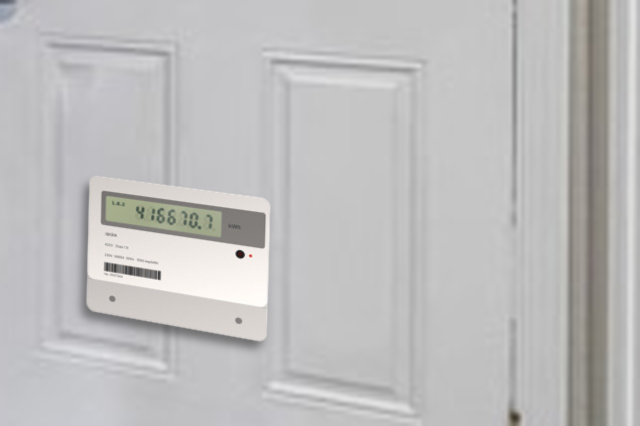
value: 416670.7
